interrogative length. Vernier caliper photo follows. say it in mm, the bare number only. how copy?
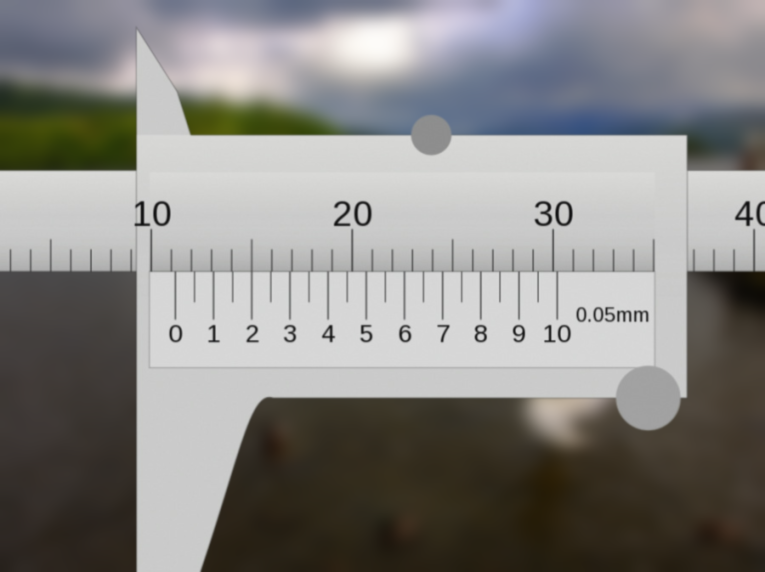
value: 11.2
